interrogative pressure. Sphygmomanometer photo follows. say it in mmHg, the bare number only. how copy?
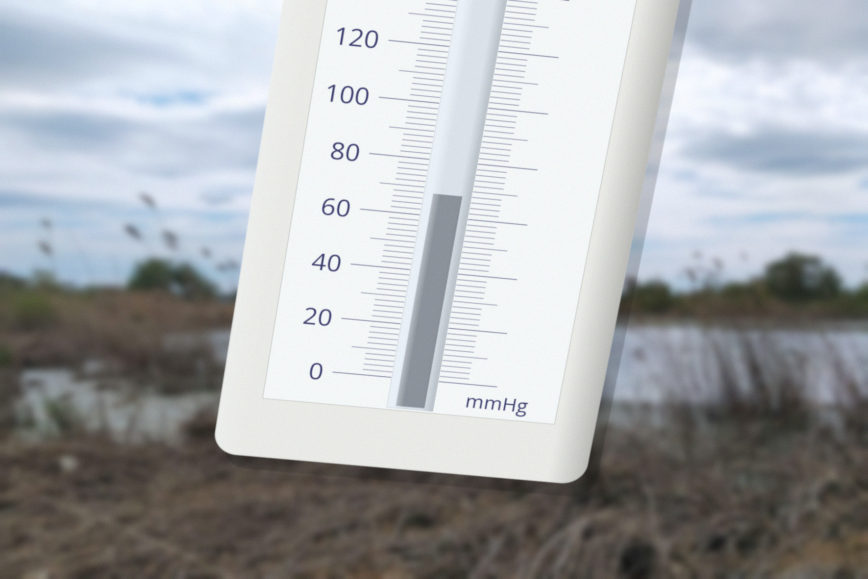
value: 68
